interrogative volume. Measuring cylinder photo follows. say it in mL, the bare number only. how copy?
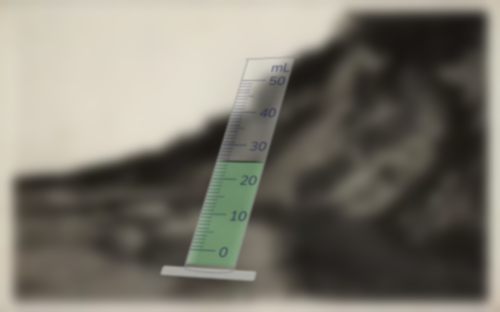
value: 25
